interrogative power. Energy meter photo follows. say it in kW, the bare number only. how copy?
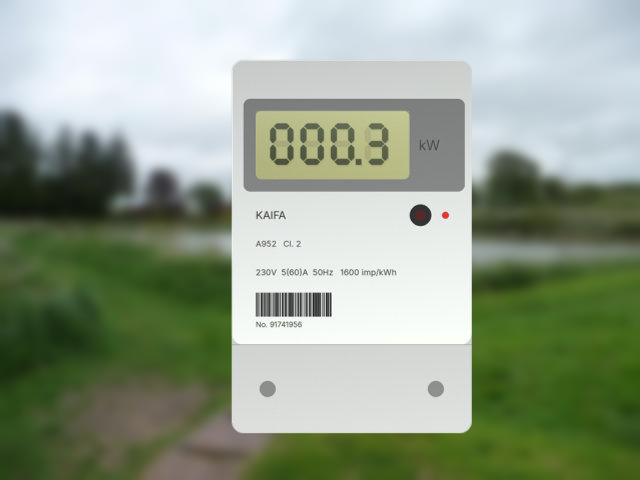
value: 0.3
